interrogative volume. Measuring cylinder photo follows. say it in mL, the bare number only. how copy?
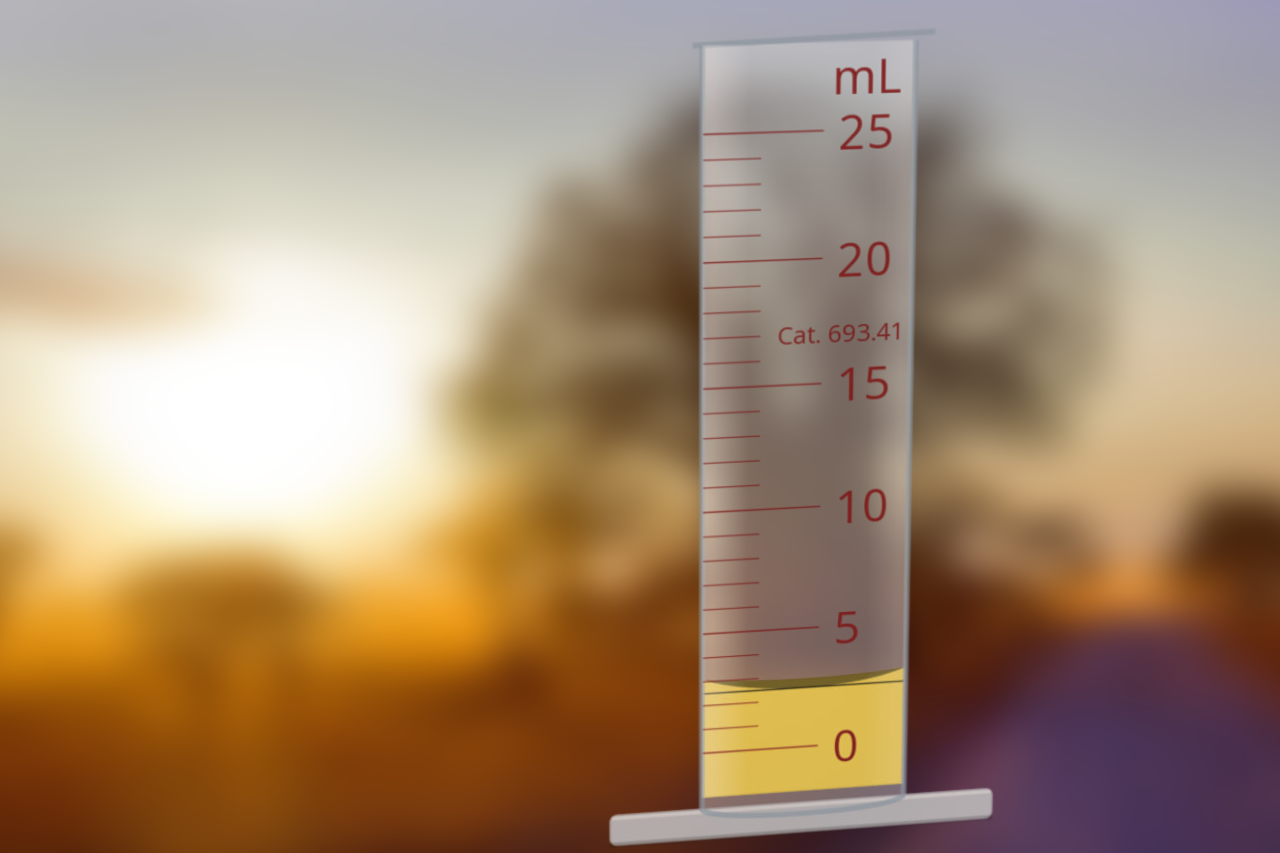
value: 2.5
